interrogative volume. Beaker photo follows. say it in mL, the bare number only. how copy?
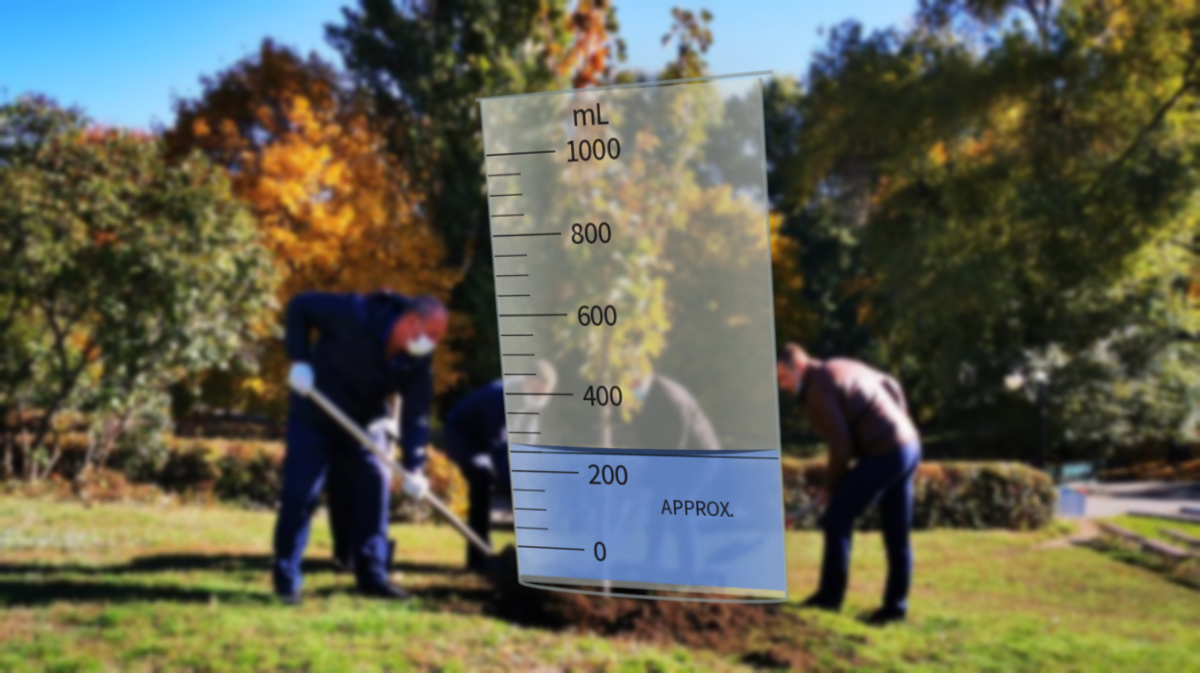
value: 250
